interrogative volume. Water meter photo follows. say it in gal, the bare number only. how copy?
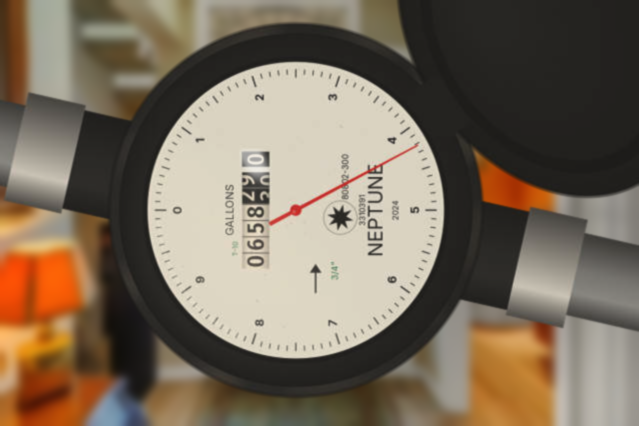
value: 658294.2
